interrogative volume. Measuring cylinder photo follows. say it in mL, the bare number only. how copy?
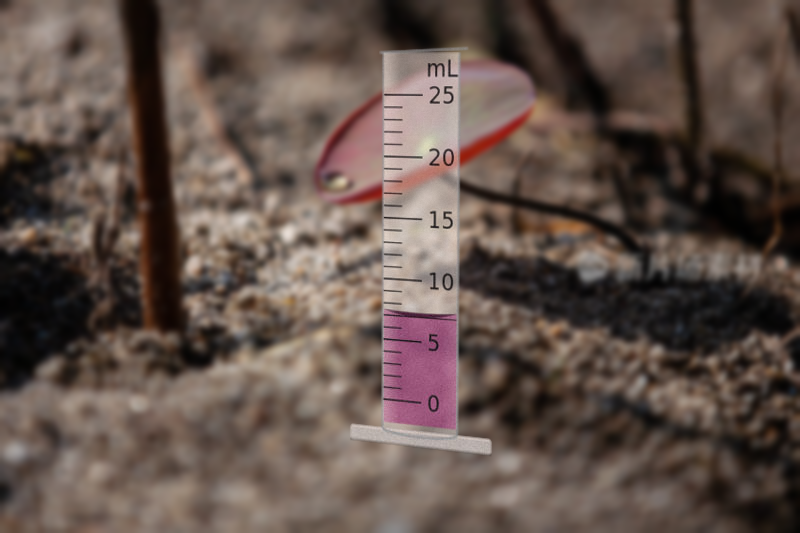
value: 7
